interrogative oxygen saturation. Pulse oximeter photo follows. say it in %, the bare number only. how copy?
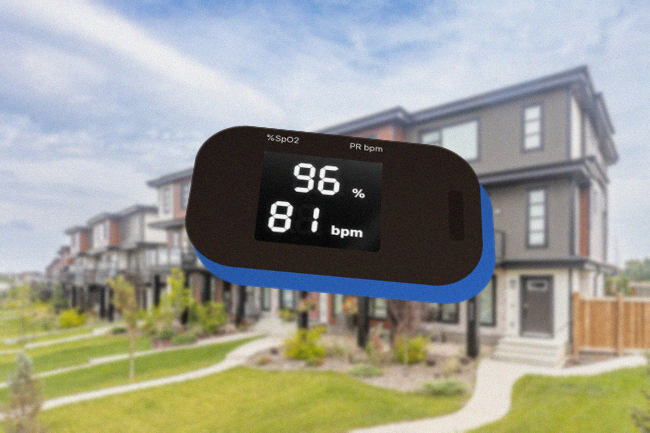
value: 96
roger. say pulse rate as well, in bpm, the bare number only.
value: 81
